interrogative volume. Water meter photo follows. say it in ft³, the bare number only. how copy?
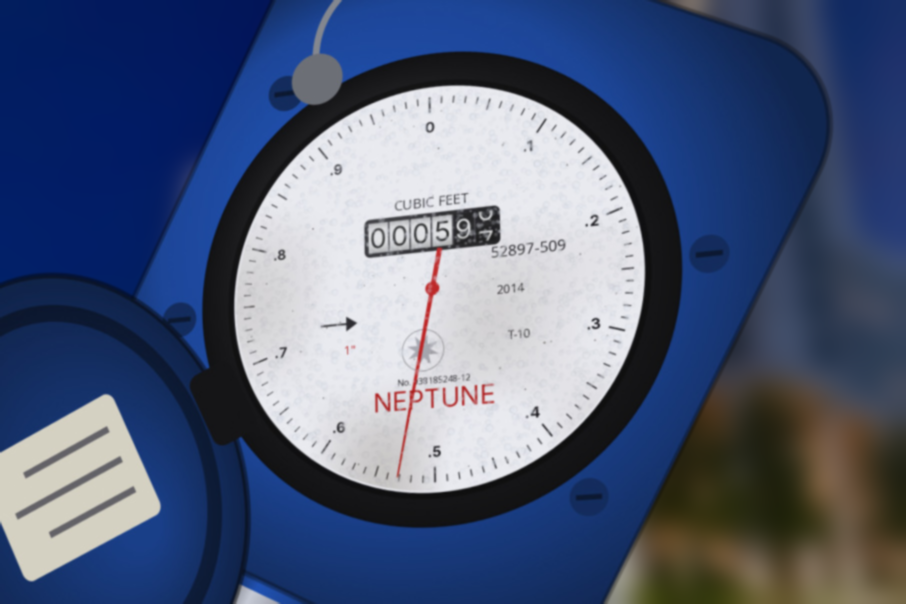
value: 596.53
